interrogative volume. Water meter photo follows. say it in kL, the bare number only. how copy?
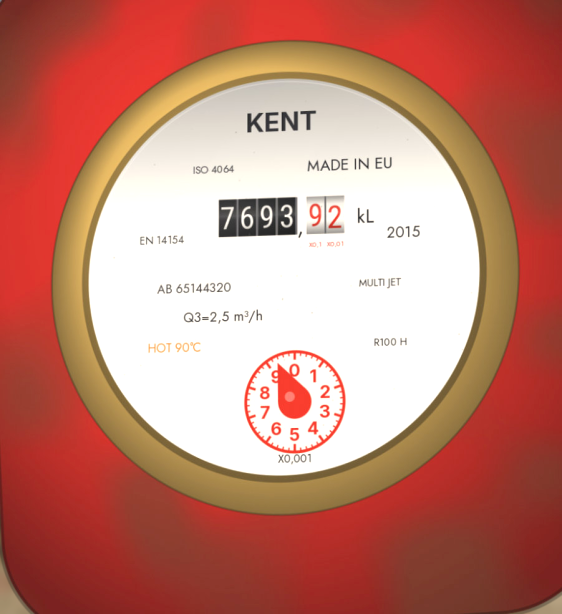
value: 7693.919
